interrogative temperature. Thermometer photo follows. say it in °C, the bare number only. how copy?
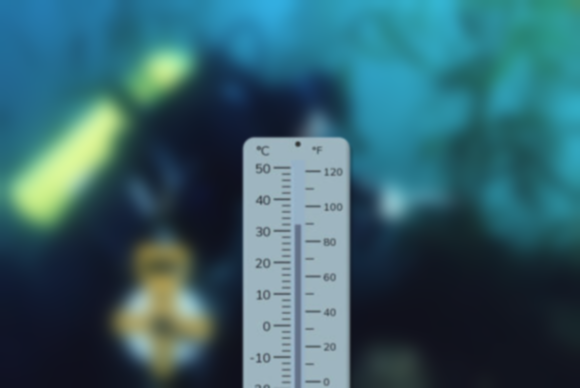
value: 32
